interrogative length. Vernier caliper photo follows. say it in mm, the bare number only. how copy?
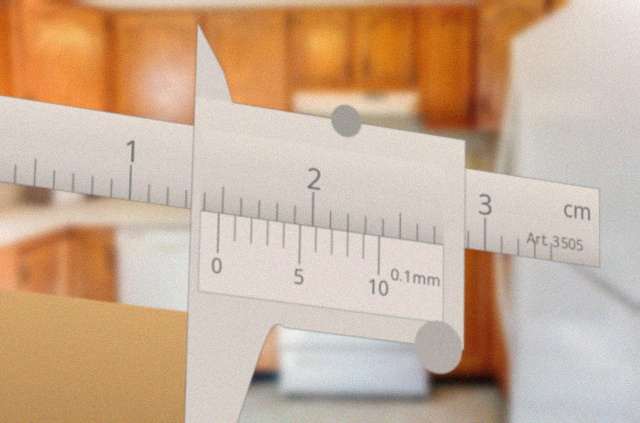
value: 14.8
